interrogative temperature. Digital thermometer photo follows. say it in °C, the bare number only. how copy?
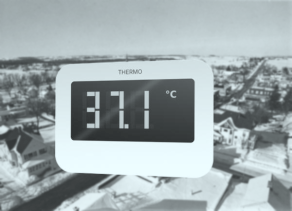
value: 37.1
